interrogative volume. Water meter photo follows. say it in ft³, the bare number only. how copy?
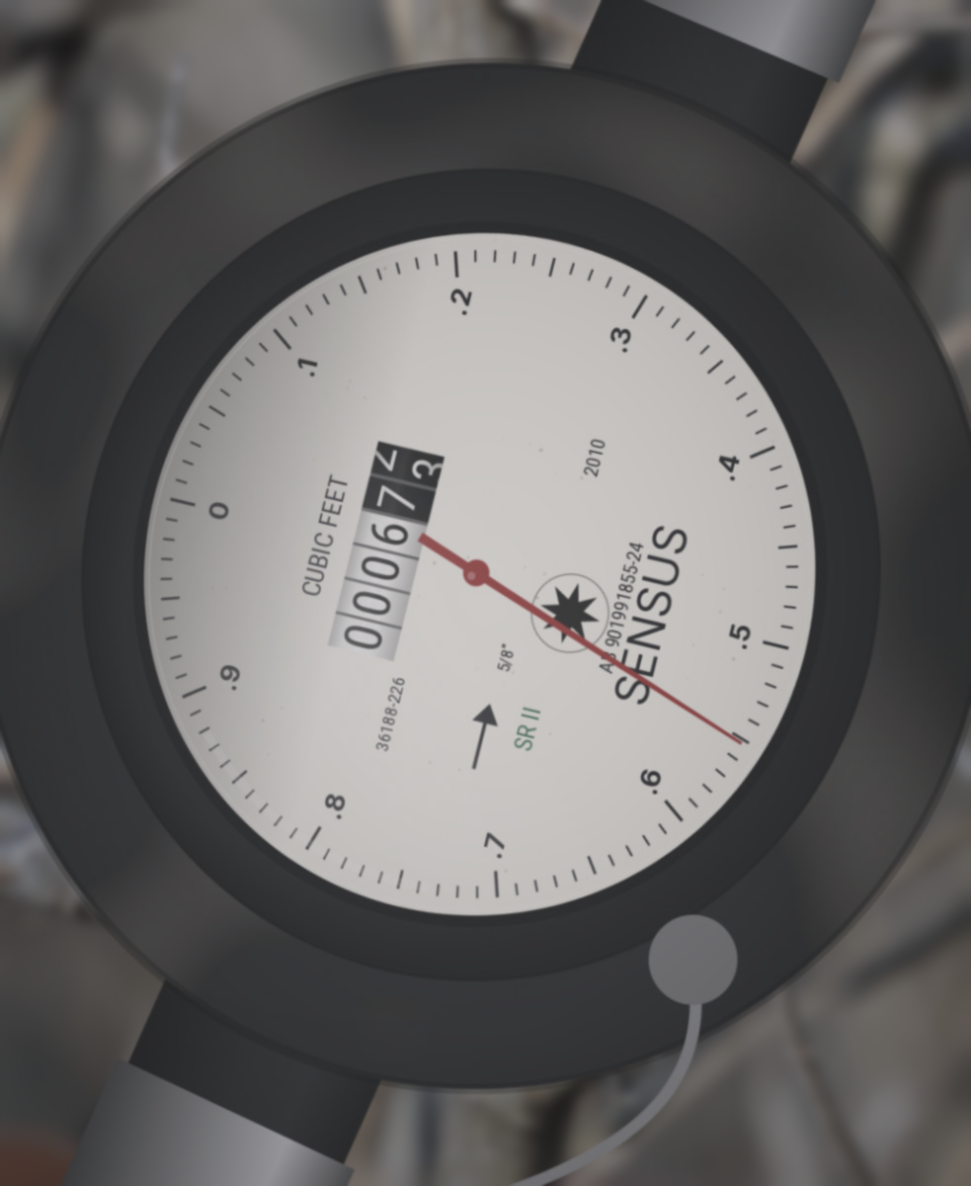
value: 672.55
